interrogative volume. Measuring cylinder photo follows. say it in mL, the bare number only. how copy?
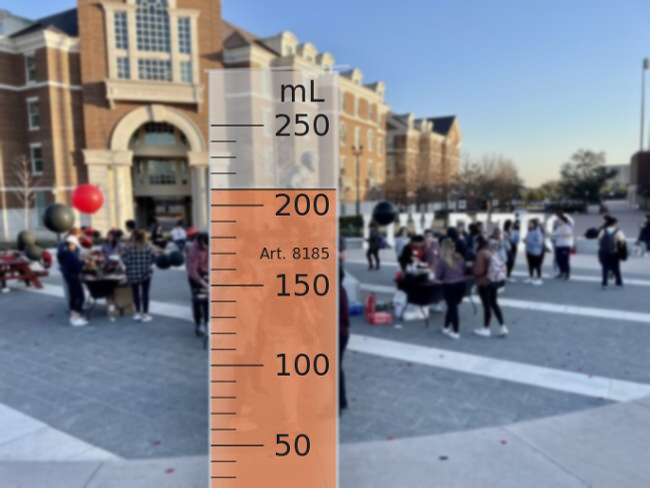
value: 210
